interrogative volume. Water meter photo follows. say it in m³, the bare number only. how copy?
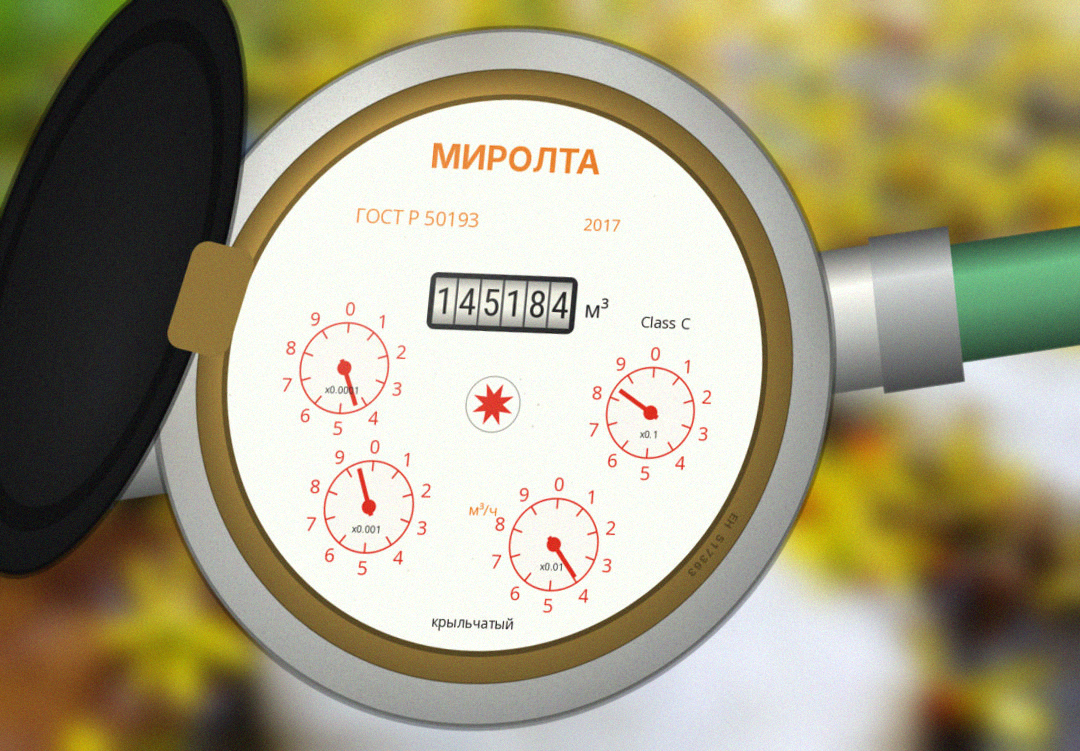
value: 145184.8394
